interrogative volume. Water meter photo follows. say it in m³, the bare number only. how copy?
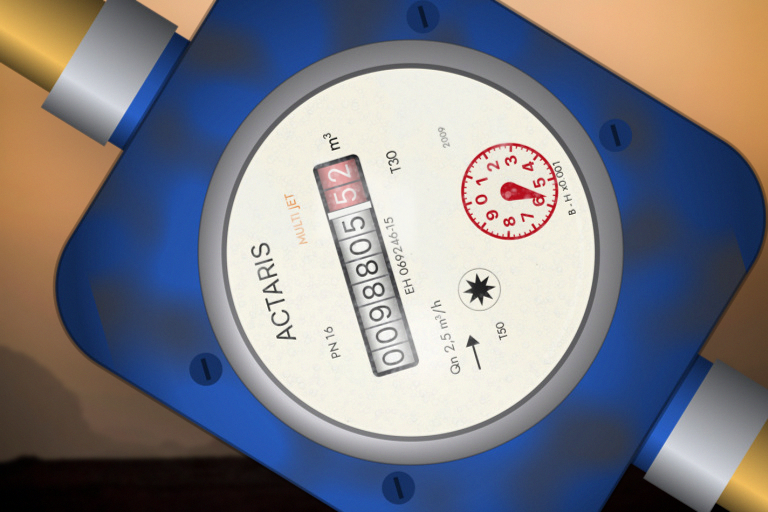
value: 98805.525
